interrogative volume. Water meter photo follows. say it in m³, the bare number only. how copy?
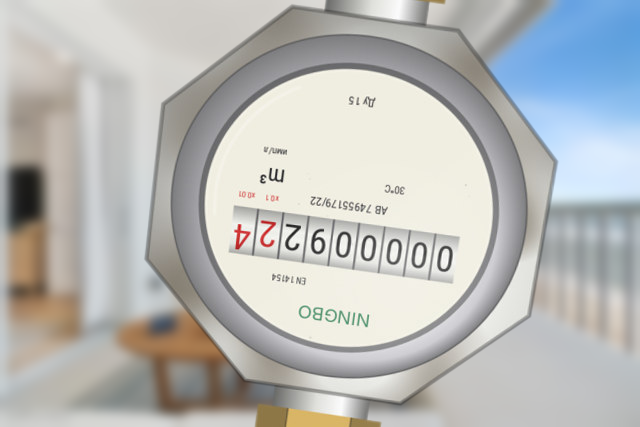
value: 92.24
